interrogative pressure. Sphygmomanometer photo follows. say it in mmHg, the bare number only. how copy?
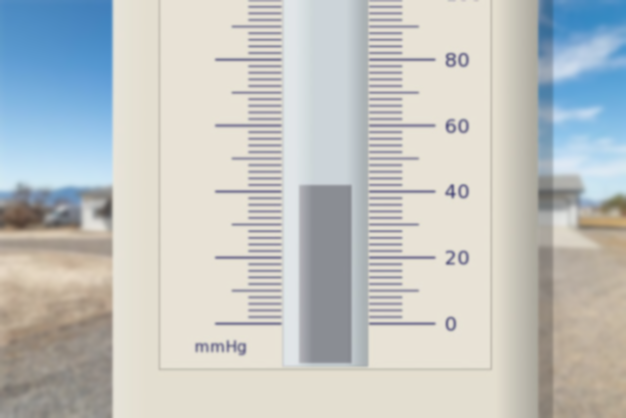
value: 42
